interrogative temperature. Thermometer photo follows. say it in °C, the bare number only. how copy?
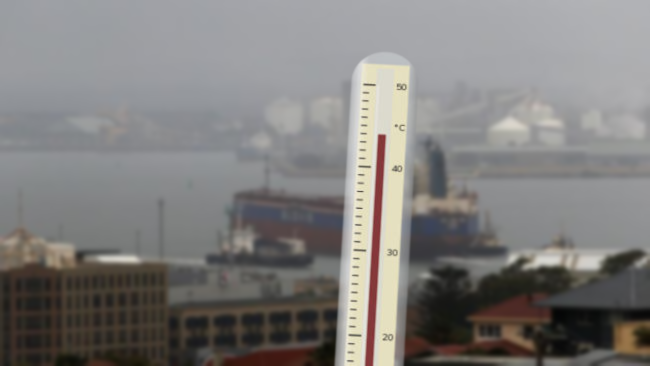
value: 44
